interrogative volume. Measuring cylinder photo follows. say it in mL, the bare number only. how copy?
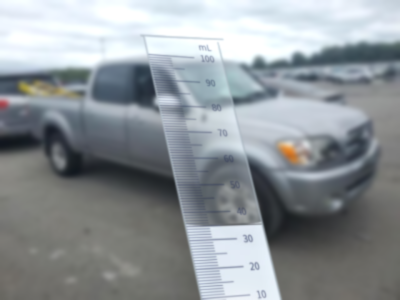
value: 35
